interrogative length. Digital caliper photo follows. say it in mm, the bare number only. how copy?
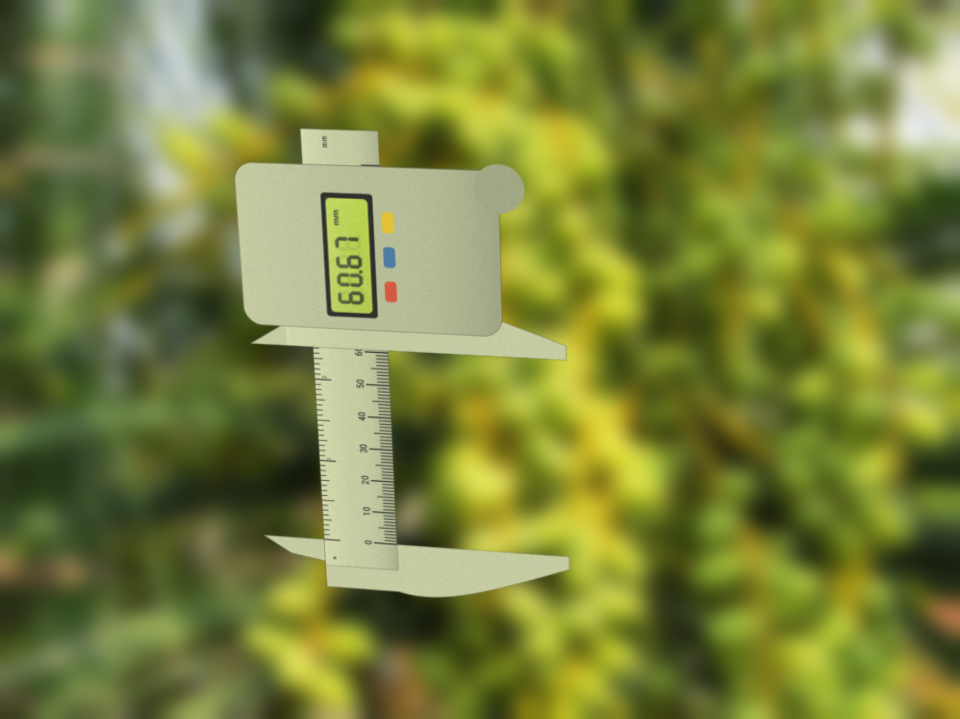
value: 60.67
